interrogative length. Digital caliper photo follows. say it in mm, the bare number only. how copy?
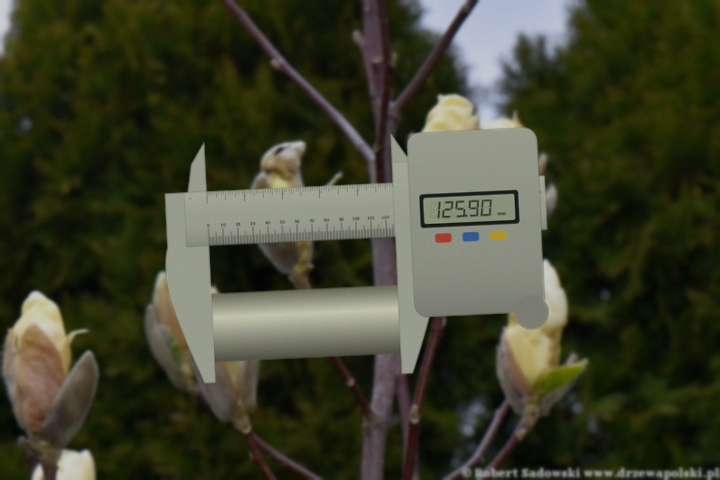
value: 125.90
